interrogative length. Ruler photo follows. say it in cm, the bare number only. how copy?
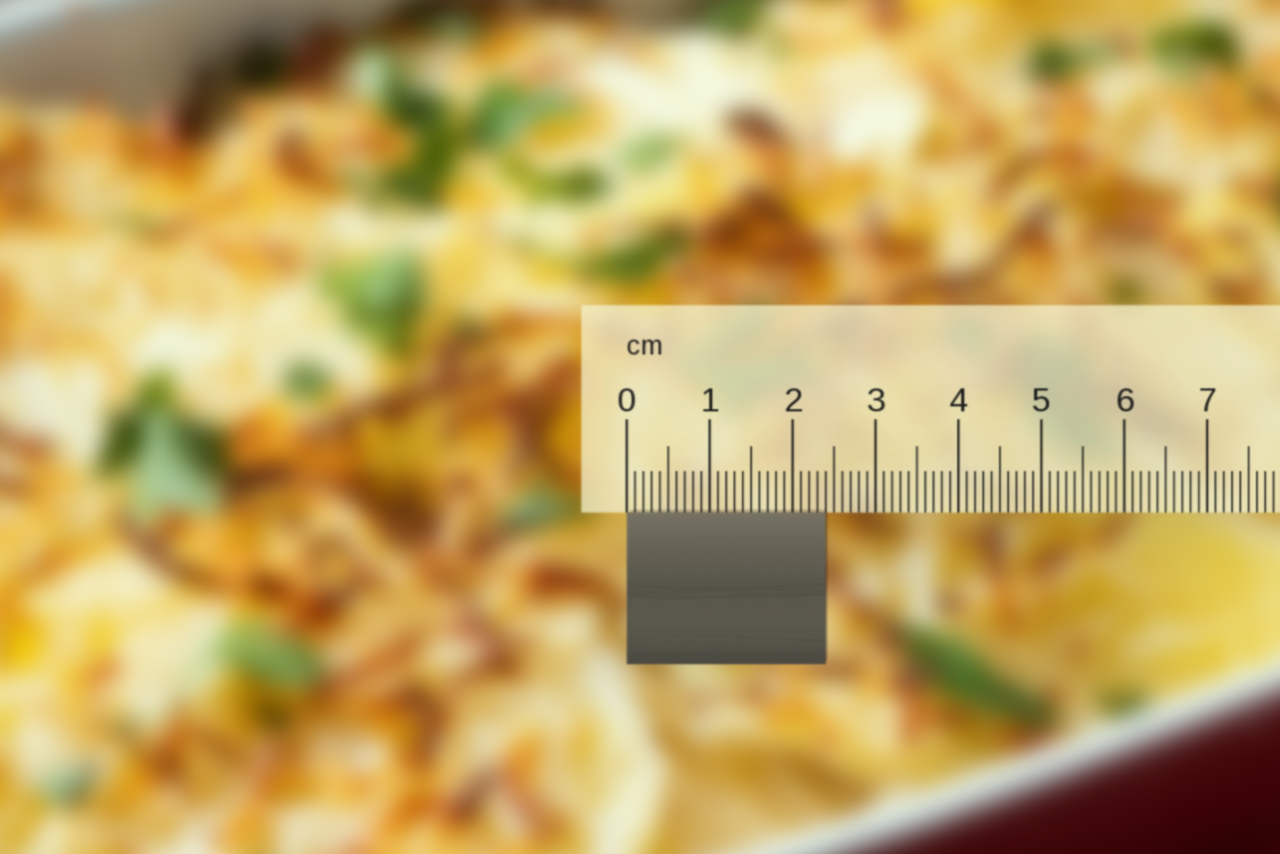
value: 2.4
